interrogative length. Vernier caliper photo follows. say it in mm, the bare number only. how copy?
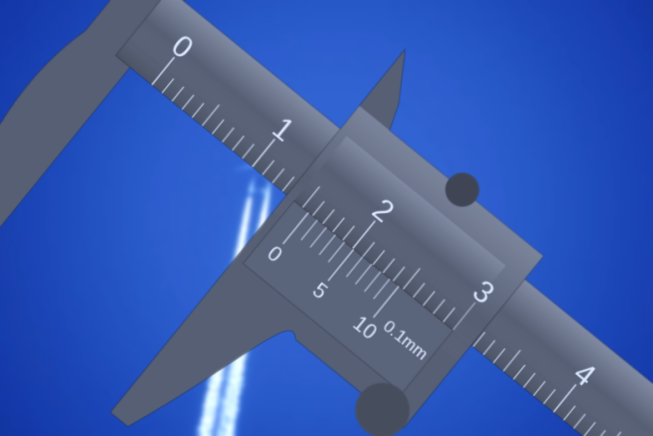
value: 15.6
